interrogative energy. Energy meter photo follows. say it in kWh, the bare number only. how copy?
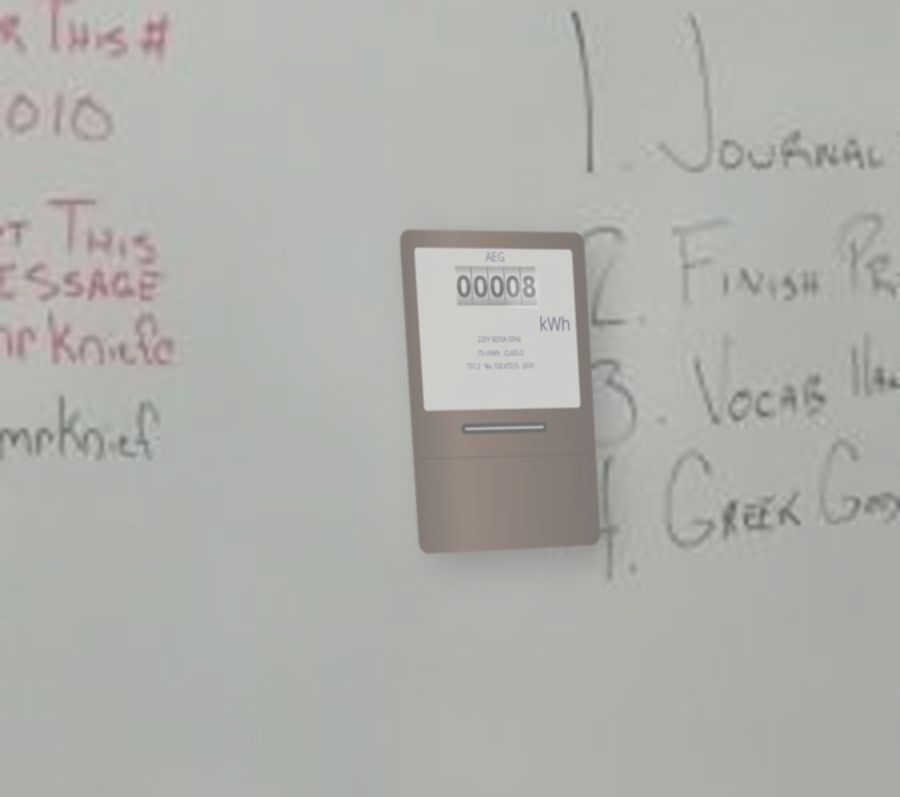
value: 8
